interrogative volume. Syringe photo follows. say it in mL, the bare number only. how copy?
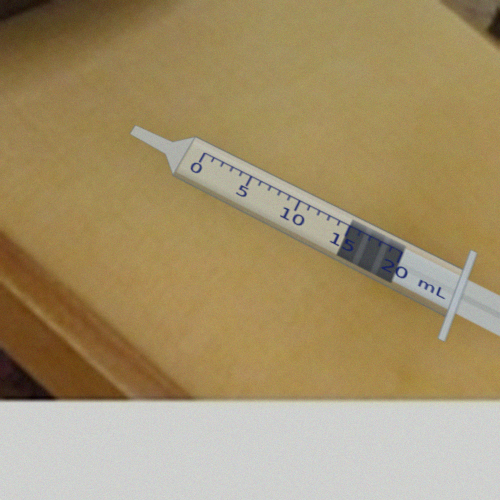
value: 15
